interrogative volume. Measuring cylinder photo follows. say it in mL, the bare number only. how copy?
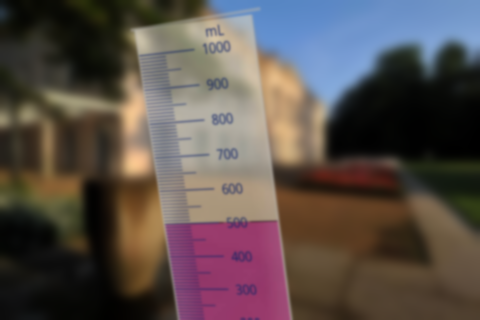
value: 500
